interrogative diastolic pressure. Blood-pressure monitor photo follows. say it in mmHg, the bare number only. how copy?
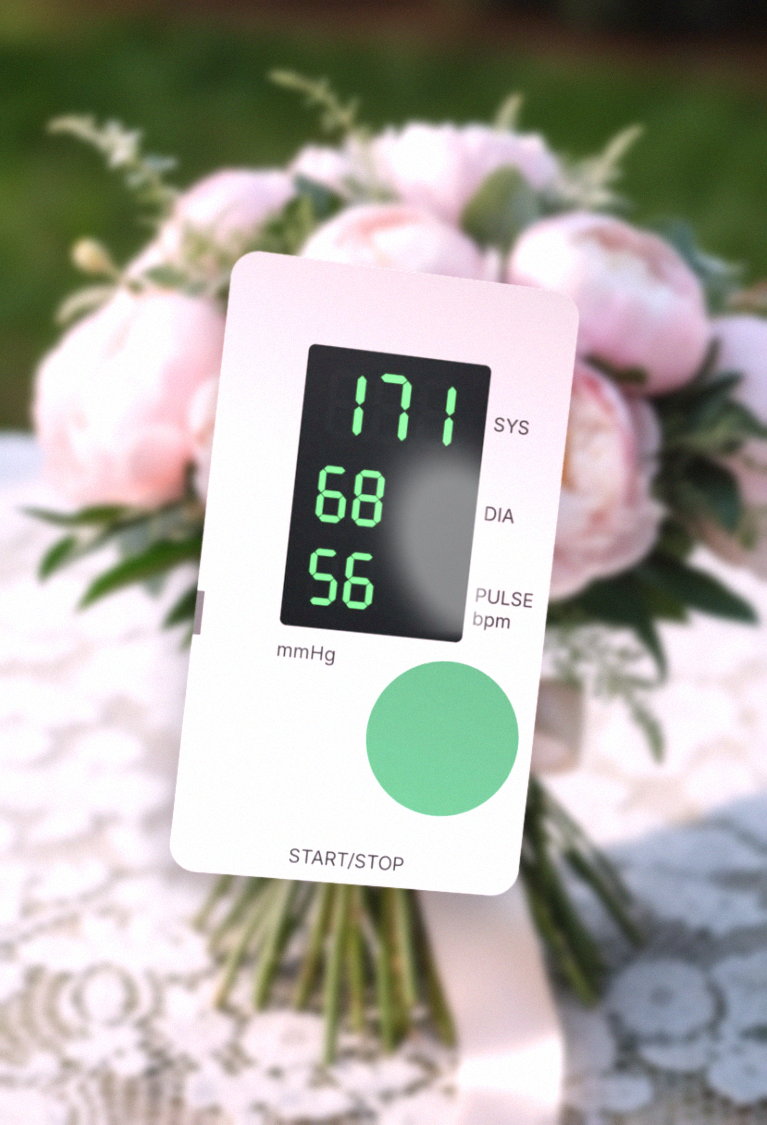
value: 68
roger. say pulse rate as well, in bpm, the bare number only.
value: 56
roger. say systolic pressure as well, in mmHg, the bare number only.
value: 171
